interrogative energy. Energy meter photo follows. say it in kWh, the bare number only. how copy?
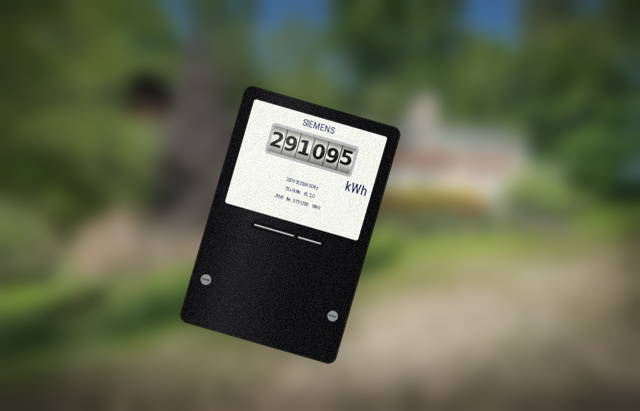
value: 291095
